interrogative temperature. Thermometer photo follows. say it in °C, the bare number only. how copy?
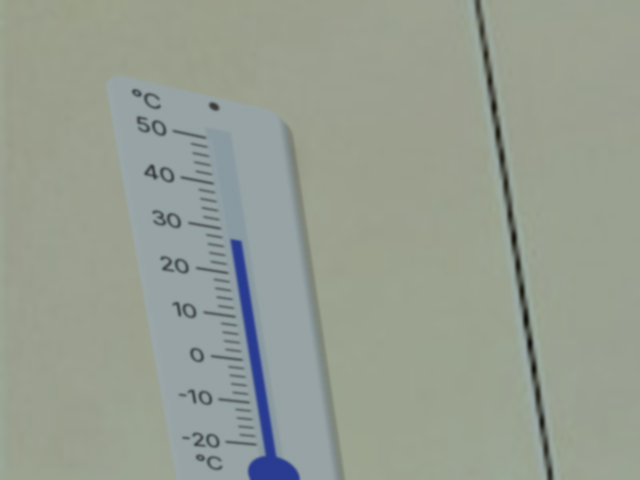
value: 28
